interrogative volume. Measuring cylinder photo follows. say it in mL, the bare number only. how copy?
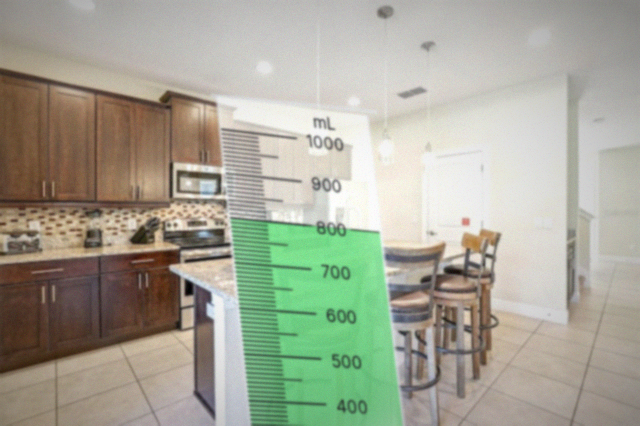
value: 800
